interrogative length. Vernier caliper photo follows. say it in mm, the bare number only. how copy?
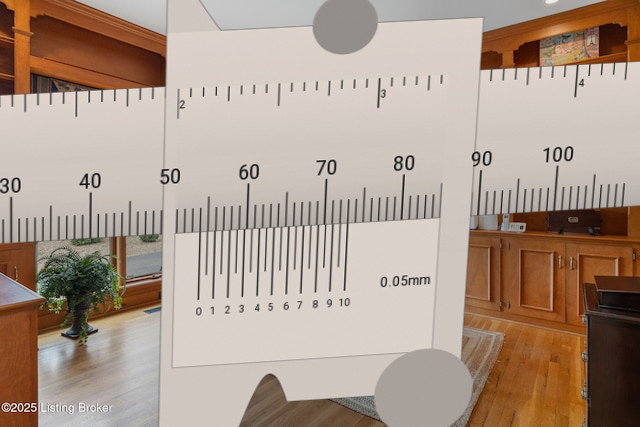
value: 54.0
